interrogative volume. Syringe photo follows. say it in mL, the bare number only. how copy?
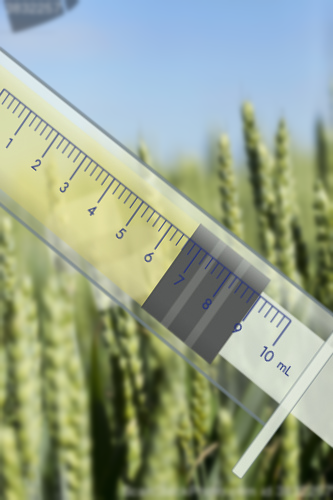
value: 6.6
